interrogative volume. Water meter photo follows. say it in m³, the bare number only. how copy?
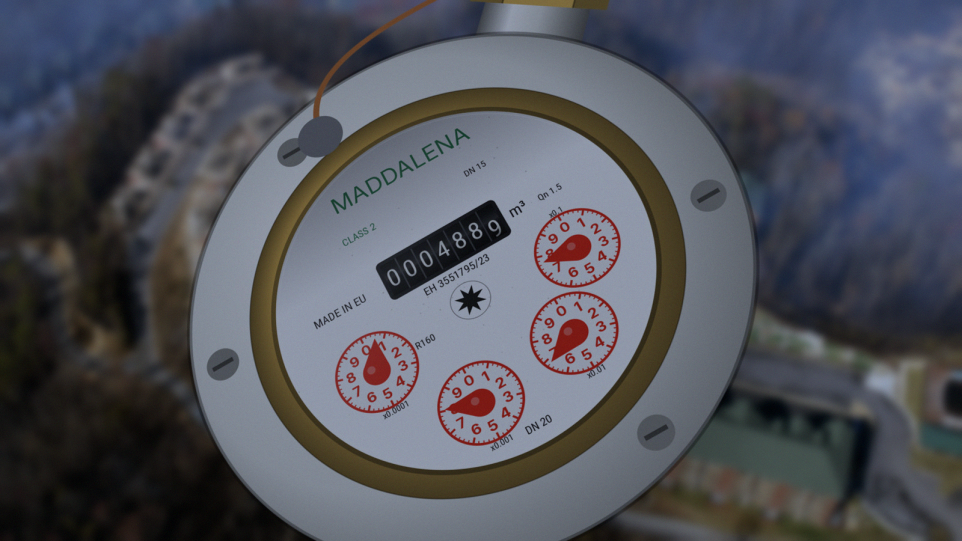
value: 4888.7680
